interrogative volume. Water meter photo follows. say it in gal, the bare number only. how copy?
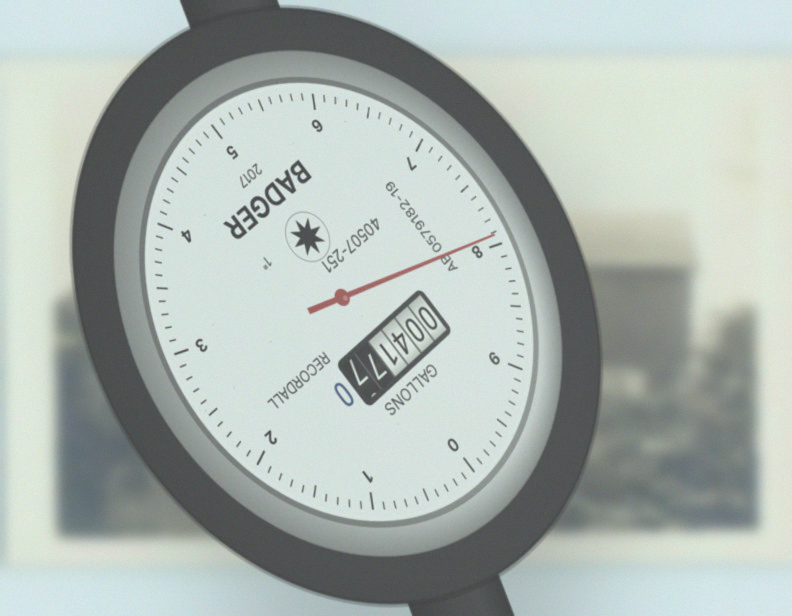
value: 41767.9
